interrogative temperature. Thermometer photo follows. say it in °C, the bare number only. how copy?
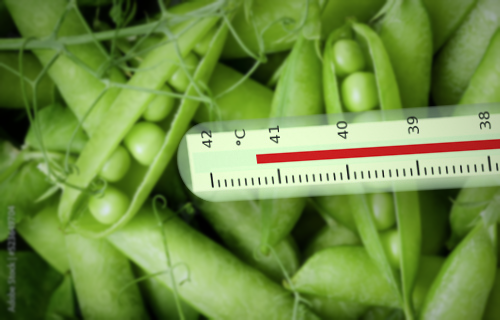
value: 41.3
